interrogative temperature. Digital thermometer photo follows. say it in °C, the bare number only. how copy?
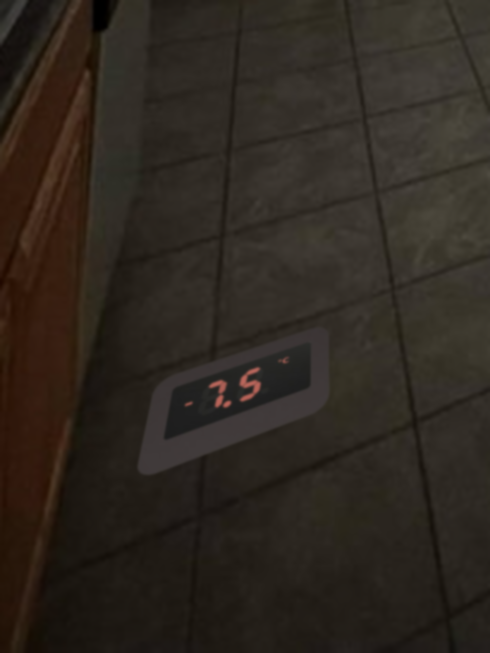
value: -7.5
